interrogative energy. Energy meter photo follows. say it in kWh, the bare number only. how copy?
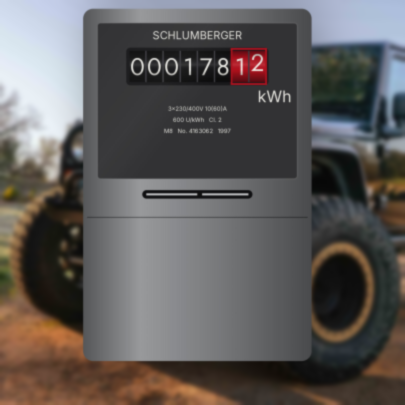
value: 178.12
